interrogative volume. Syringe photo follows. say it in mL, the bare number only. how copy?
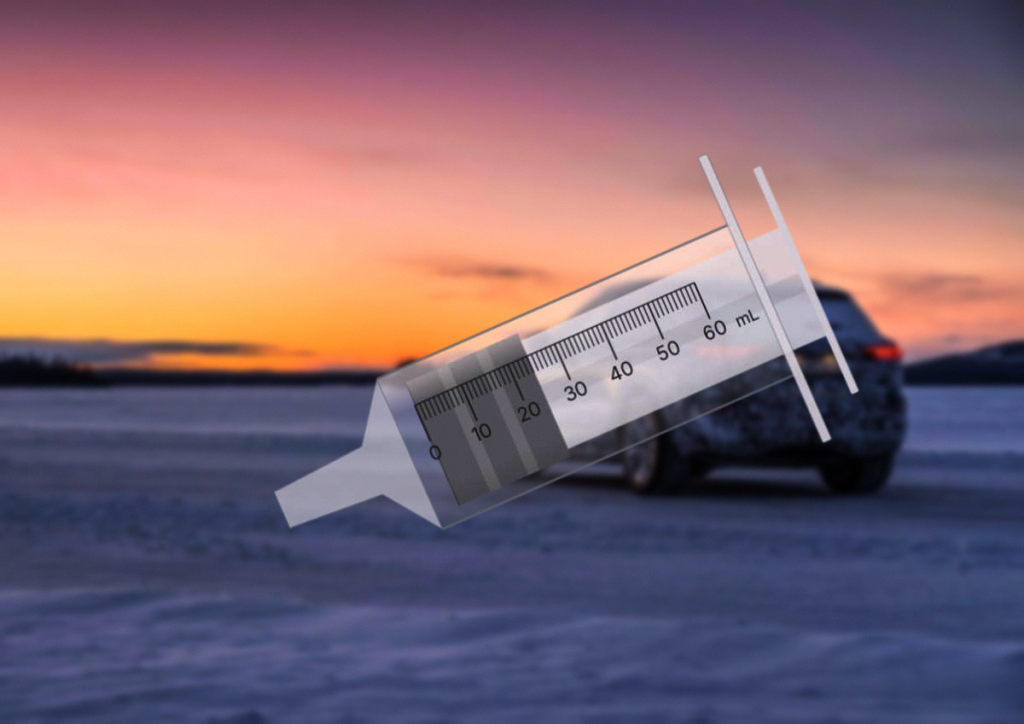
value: 0
